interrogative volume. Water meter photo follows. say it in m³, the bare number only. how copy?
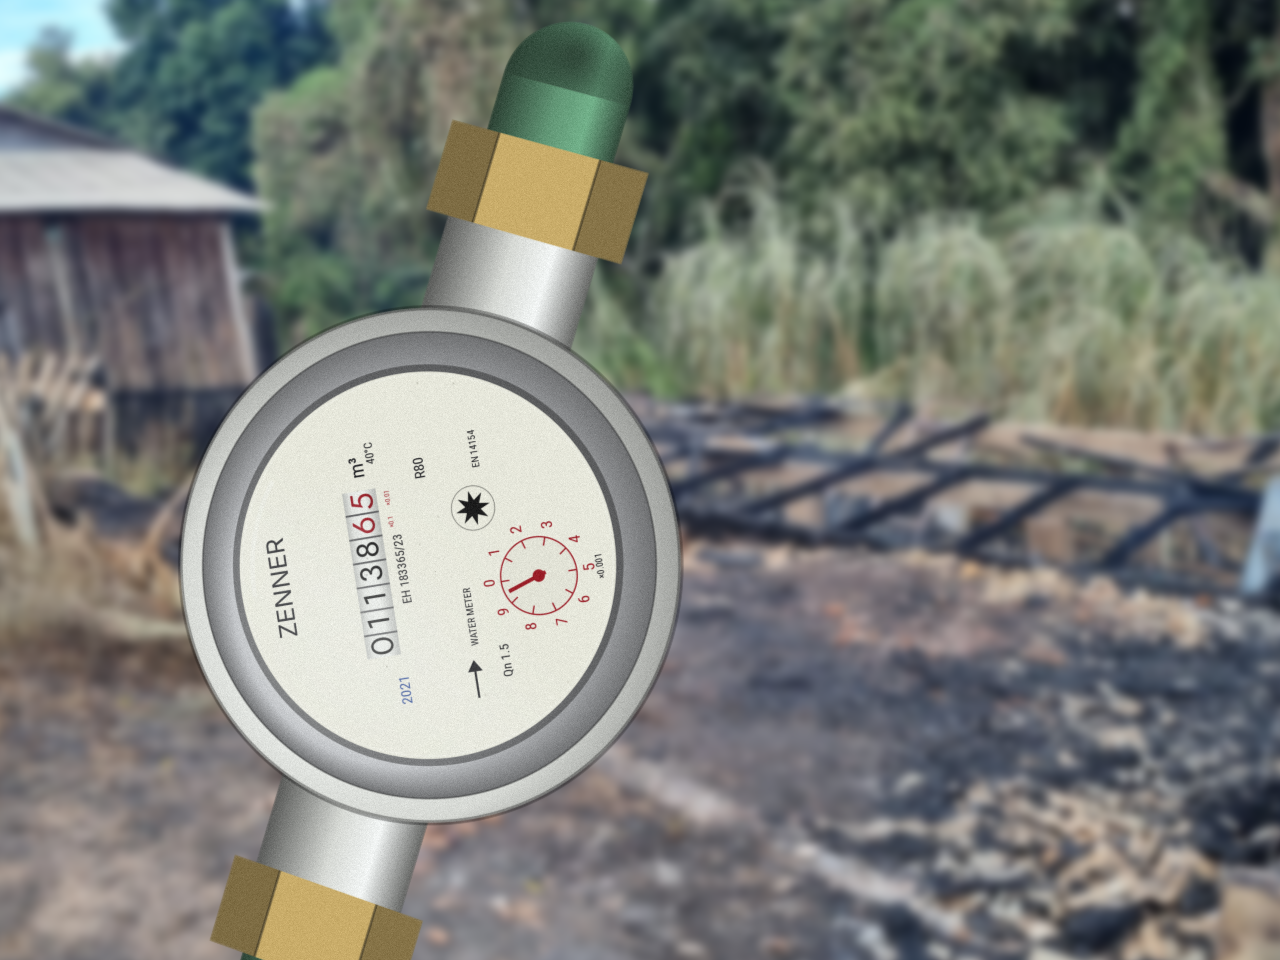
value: 1138.649
